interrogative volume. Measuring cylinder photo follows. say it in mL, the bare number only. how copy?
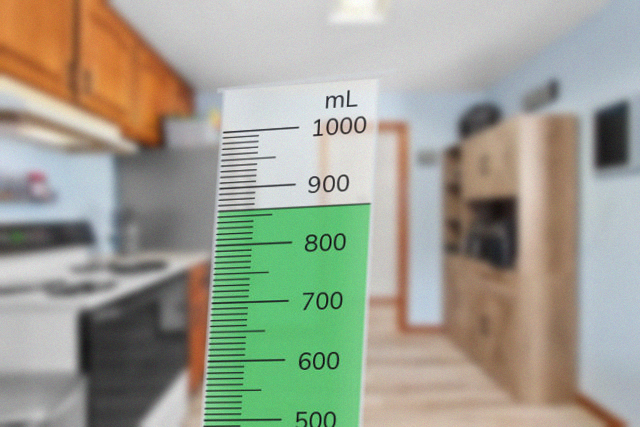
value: 860
